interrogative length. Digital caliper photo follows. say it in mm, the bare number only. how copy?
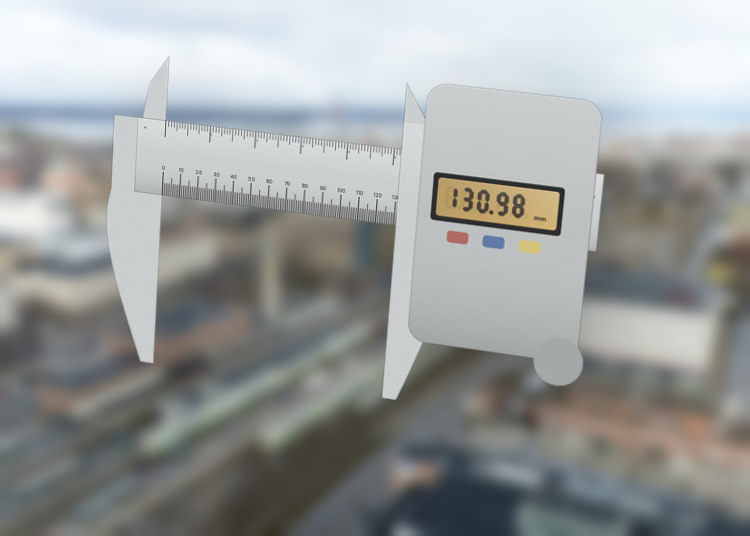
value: 130.98
